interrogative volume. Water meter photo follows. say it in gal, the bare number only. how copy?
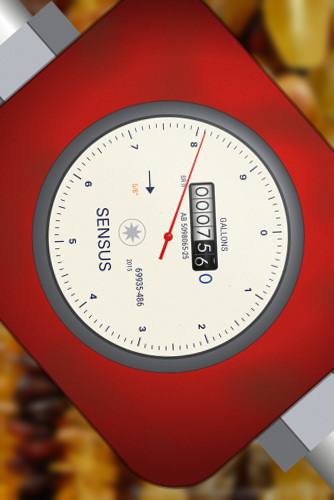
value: 7558.1
